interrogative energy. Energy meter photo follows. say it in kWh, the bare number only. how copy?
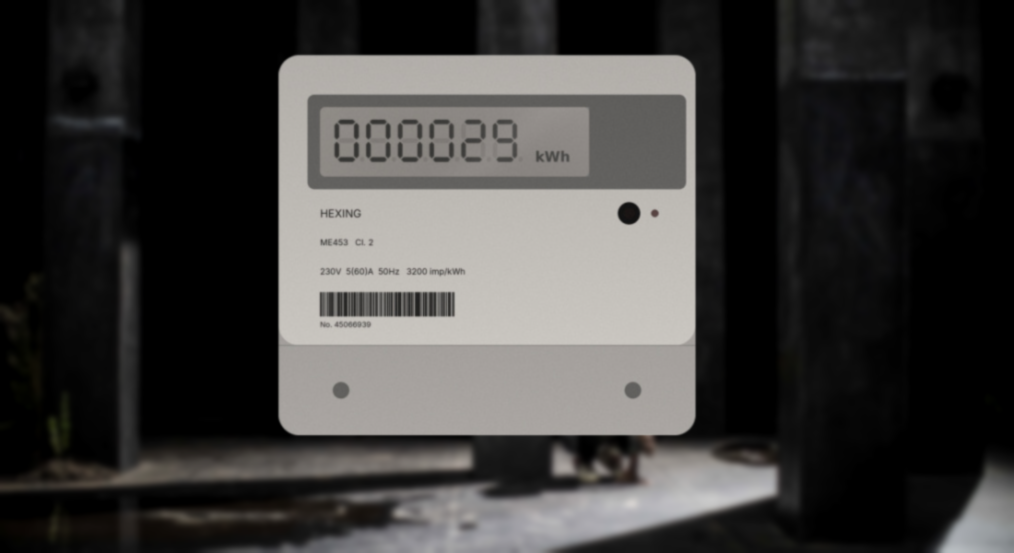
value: 29
